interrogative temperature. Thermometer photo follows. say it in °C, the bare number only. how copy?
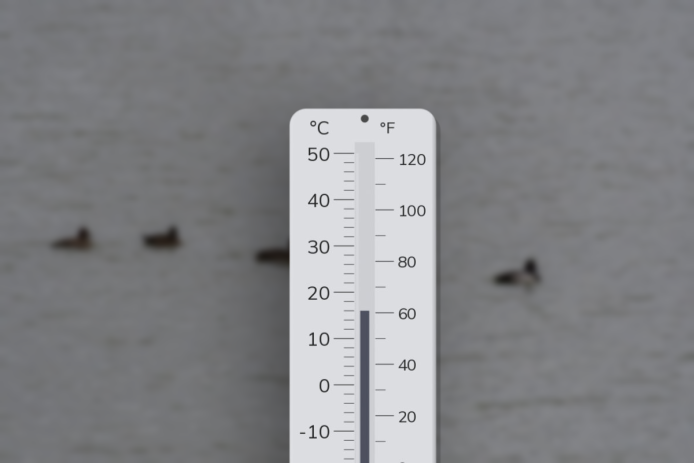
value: 16
